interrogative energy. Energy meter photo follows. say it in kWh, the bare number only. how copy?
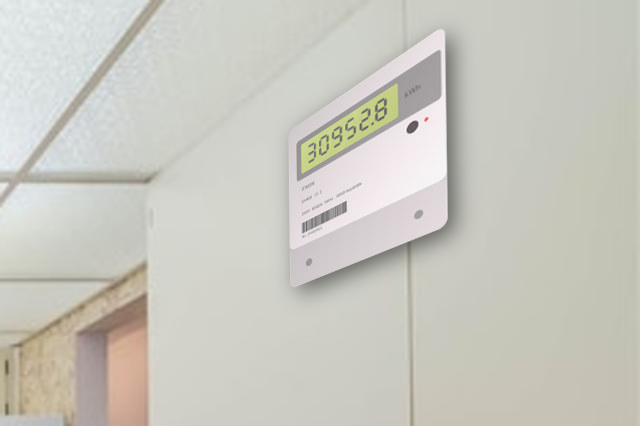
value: 30952.8
